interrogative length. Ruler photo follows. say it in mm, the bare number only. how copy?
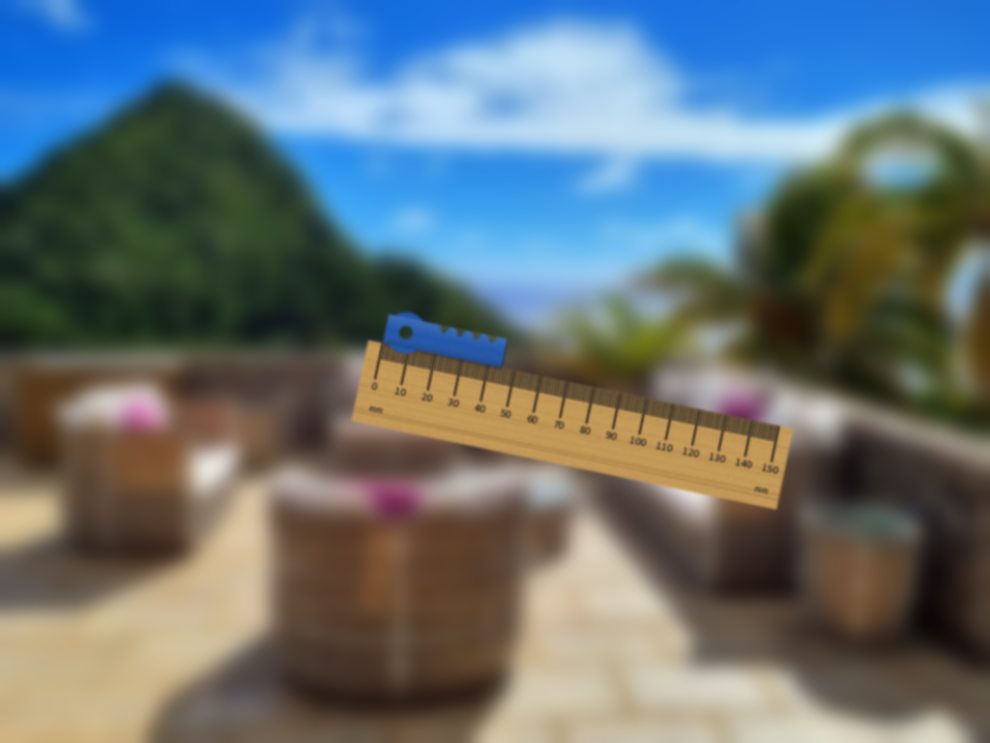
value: 45
